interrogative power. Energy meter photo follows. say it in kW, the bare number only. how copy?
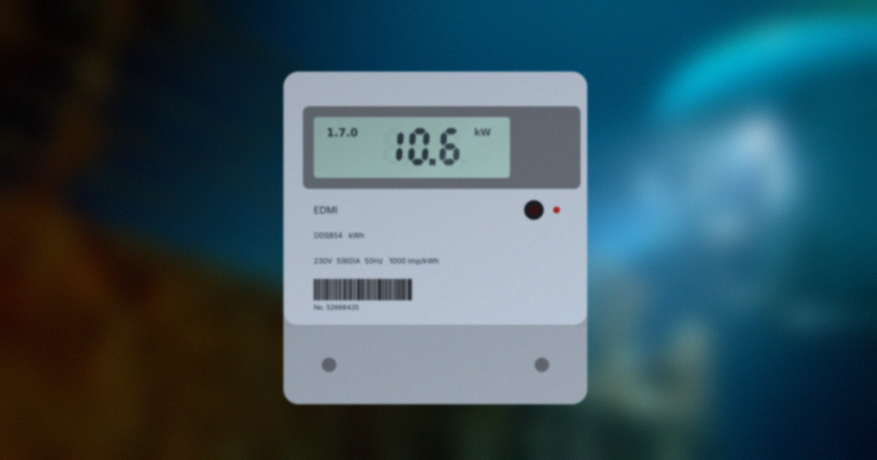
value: 10.6
